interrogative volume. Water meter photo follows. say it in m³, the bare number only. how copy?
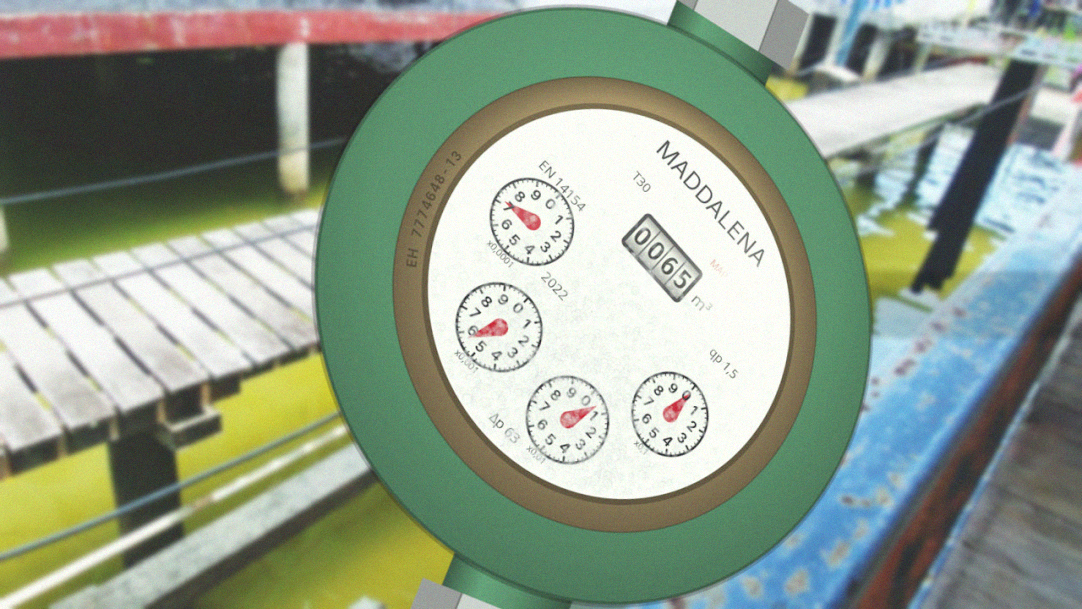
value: 65.0057
